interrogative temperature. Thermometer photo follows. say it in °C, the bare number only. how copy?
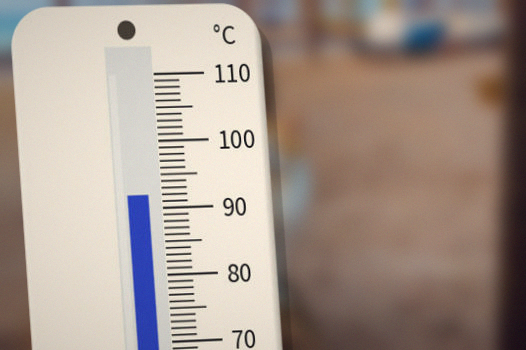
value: 92
